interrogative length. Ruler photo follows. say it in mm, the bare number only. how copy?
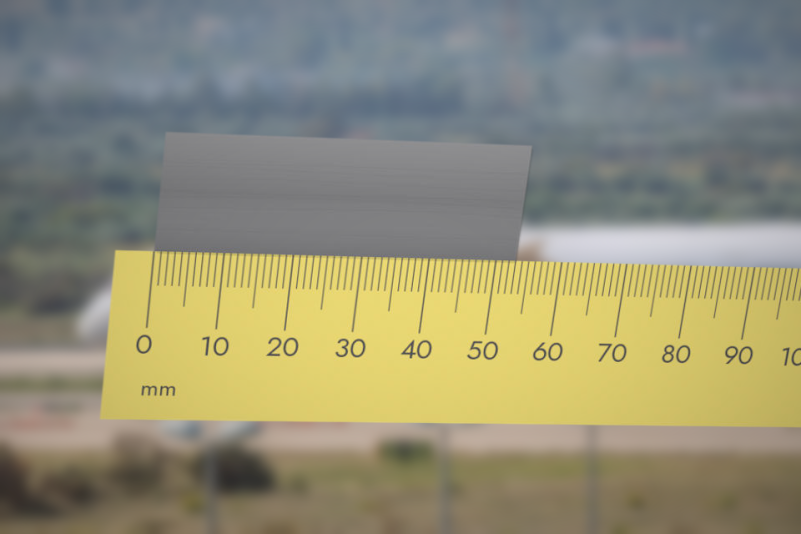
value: 53
